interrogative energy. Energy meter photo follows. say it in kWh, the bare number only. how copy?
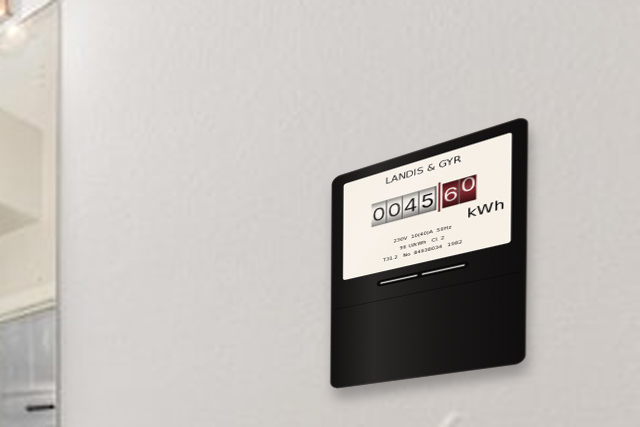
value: 45.60
